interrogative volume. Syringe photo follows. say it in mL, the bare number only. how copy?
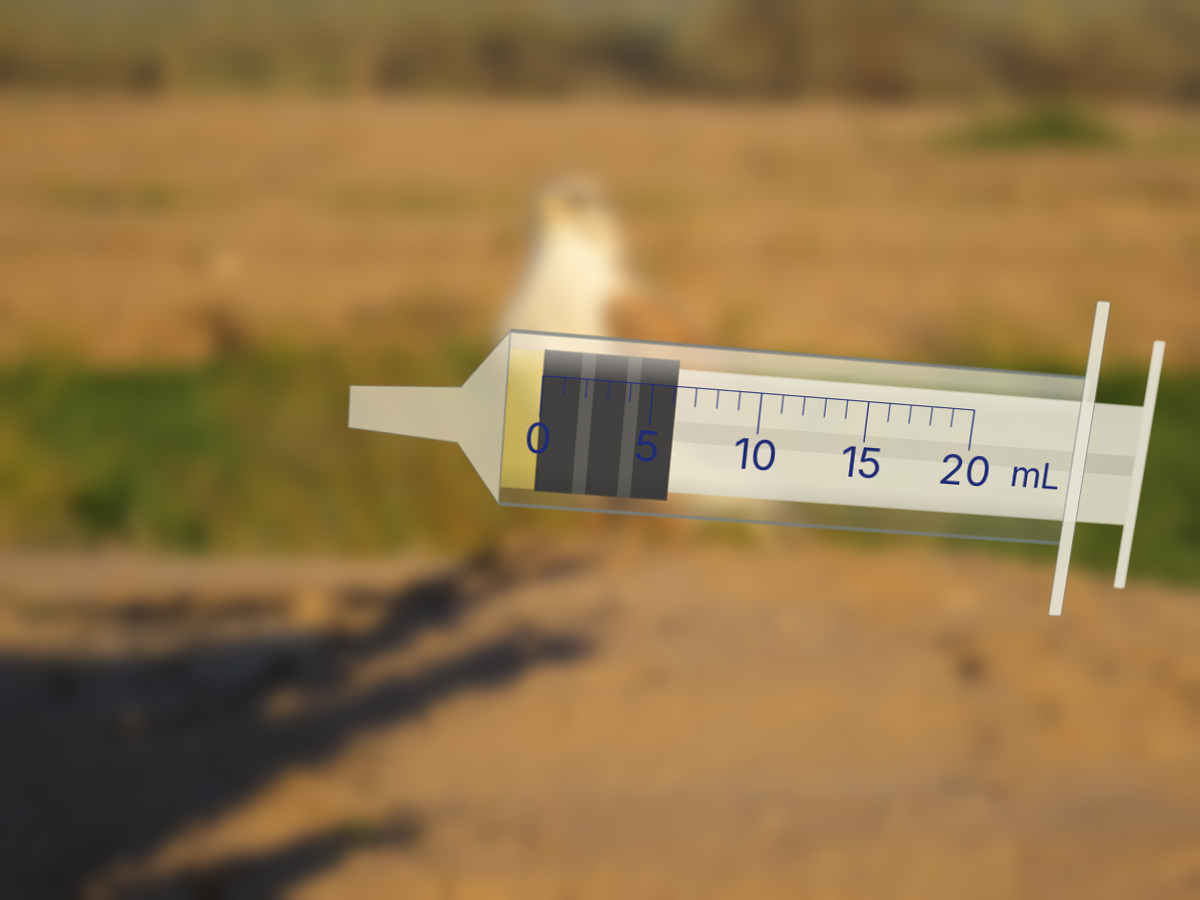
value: 0
